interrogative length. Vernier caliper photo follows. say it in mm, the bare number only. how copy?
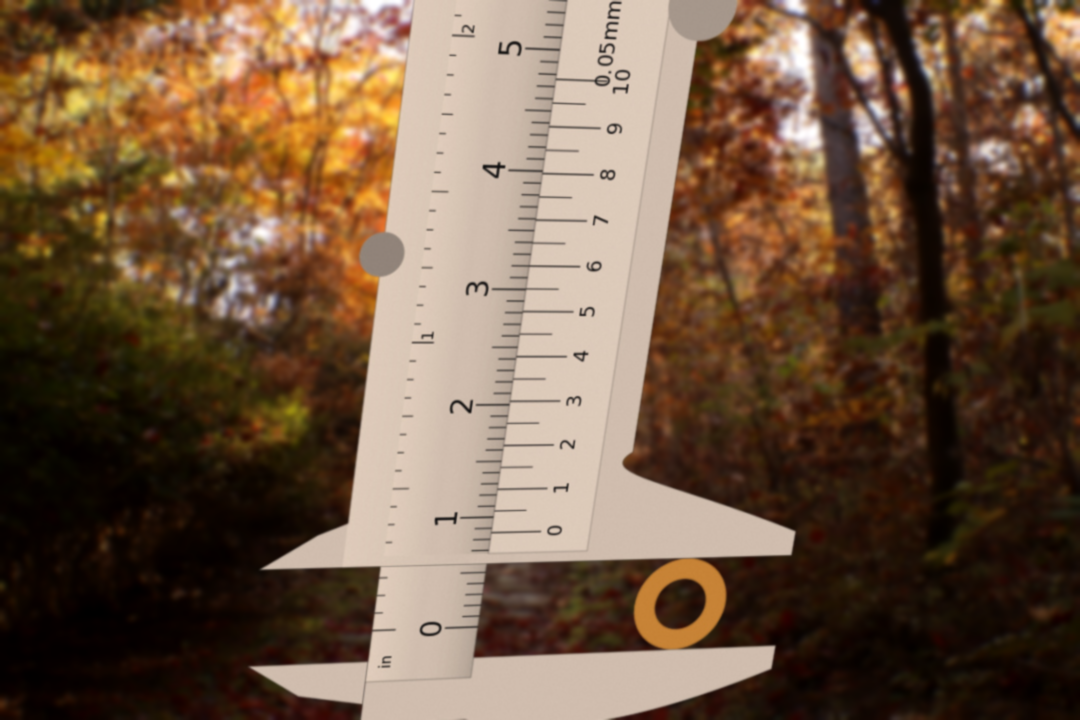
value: 8.6
